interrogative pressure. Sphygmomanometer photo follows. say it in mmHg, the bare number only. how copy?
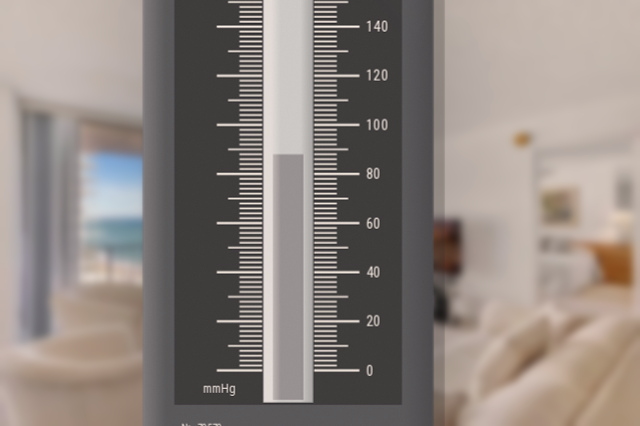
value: 88
